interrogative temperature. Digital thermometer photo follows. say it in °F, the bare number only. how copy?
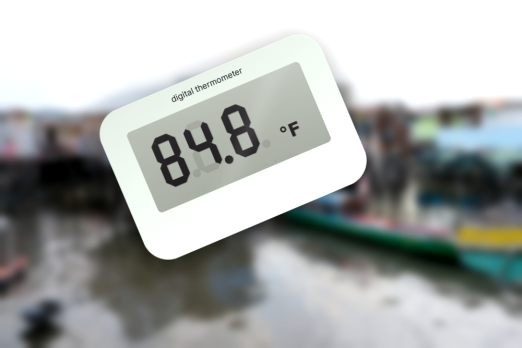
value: 84.8
